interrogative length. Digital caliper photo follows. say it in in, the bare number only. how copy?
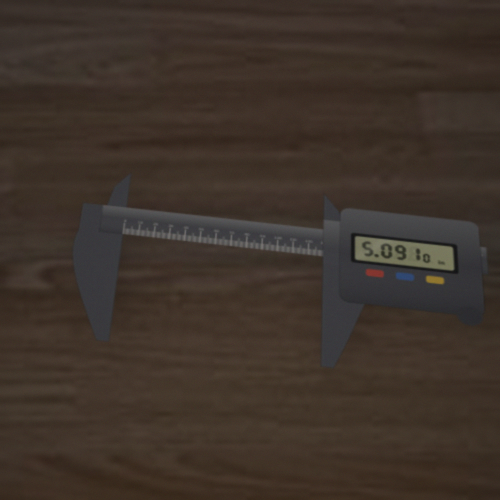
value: 5.0910
